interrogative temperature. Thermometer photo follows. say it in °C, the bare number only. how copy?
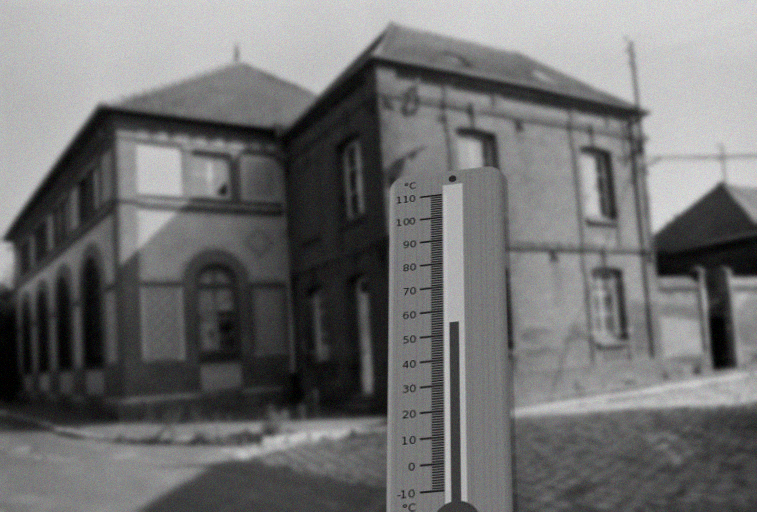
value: 55
